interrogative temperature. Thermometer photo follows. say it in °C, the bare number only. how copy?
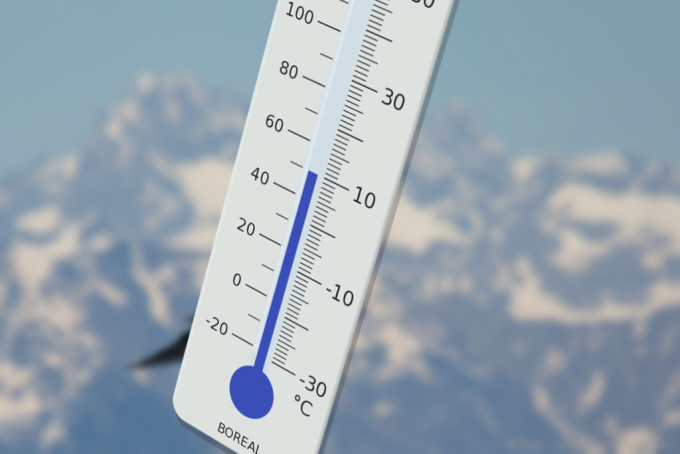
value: 10
